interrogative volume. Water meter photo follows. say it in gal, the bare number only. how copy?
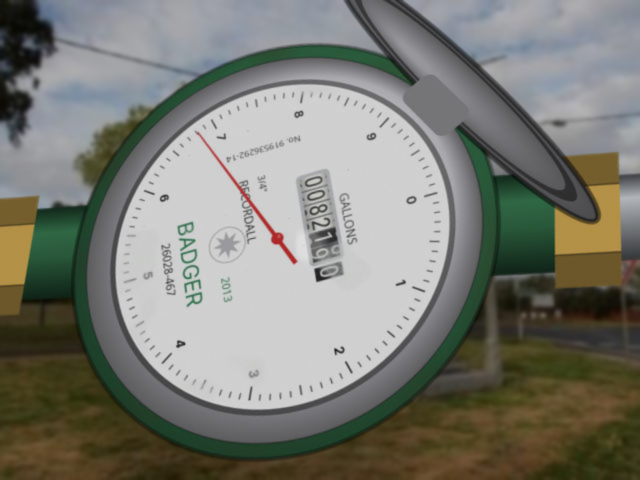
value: 82186.8
